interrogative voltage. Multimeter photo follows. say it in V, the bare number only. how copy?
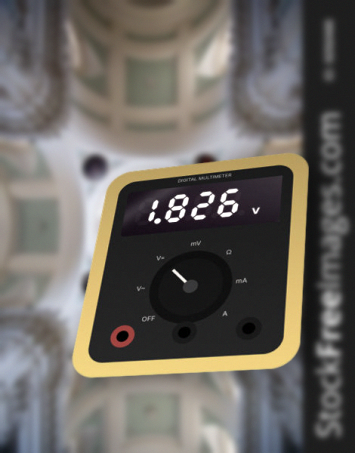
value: 1.826
